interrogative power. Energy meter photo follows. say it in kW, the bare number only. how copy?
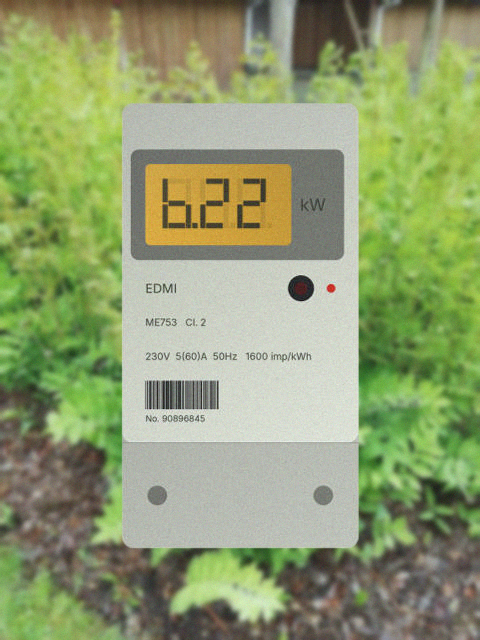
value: 6.22
